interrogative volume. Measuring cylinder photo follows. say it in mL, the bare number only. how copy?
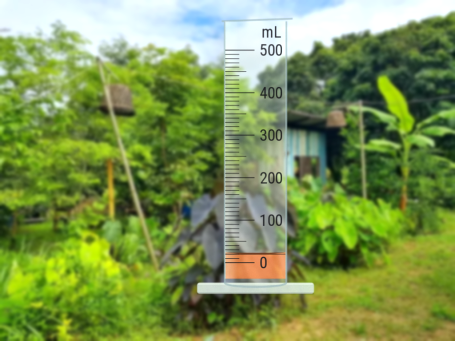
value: 20
